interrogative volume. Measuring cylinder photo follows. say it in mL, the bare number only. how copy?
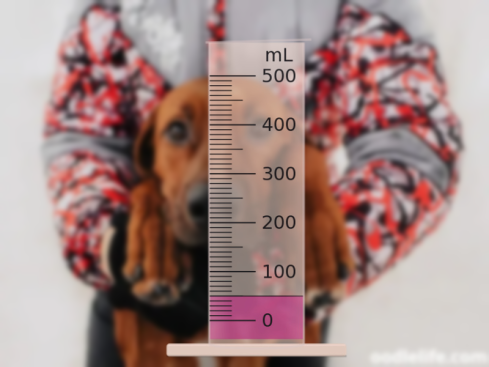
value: 50
